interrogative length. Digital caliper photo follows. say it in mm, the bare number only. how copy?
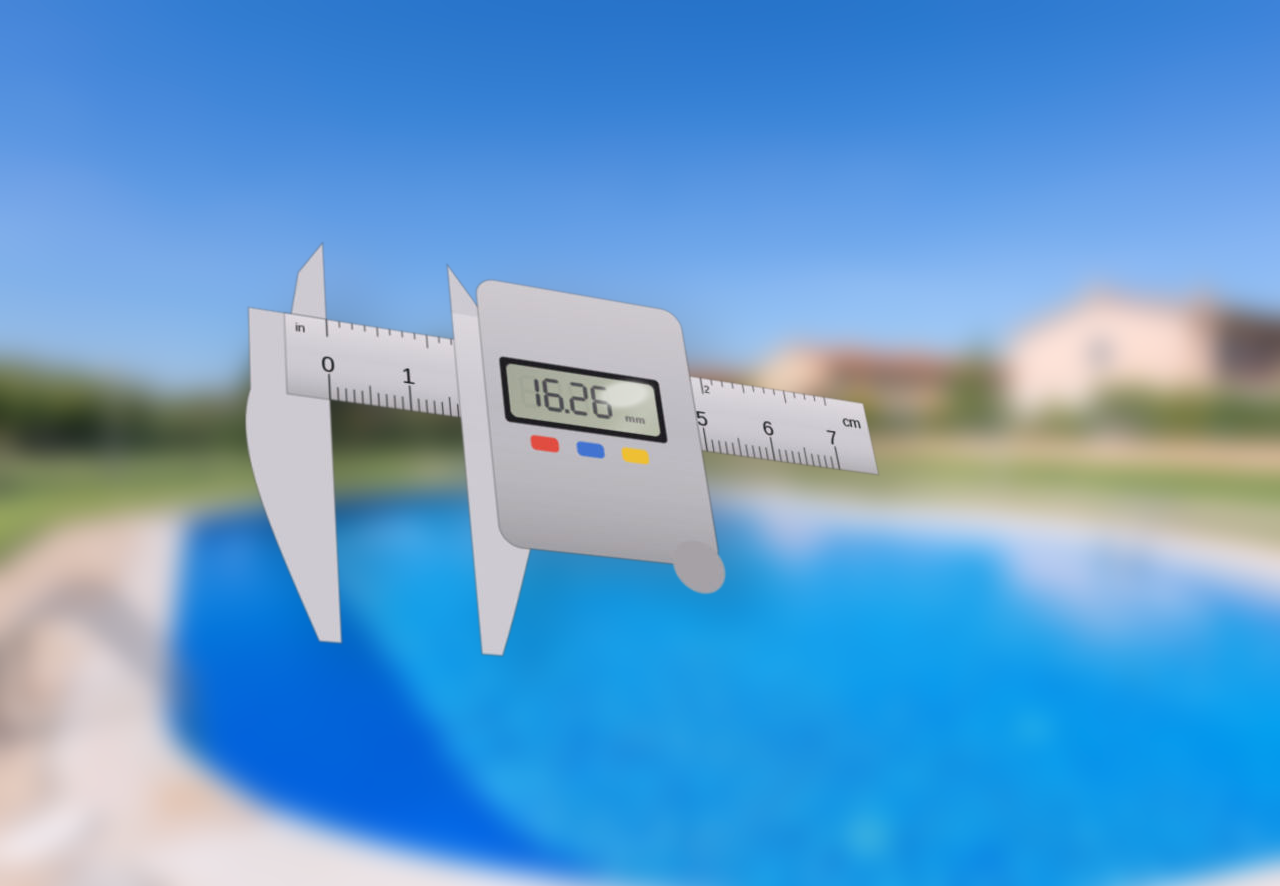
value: 16.26
